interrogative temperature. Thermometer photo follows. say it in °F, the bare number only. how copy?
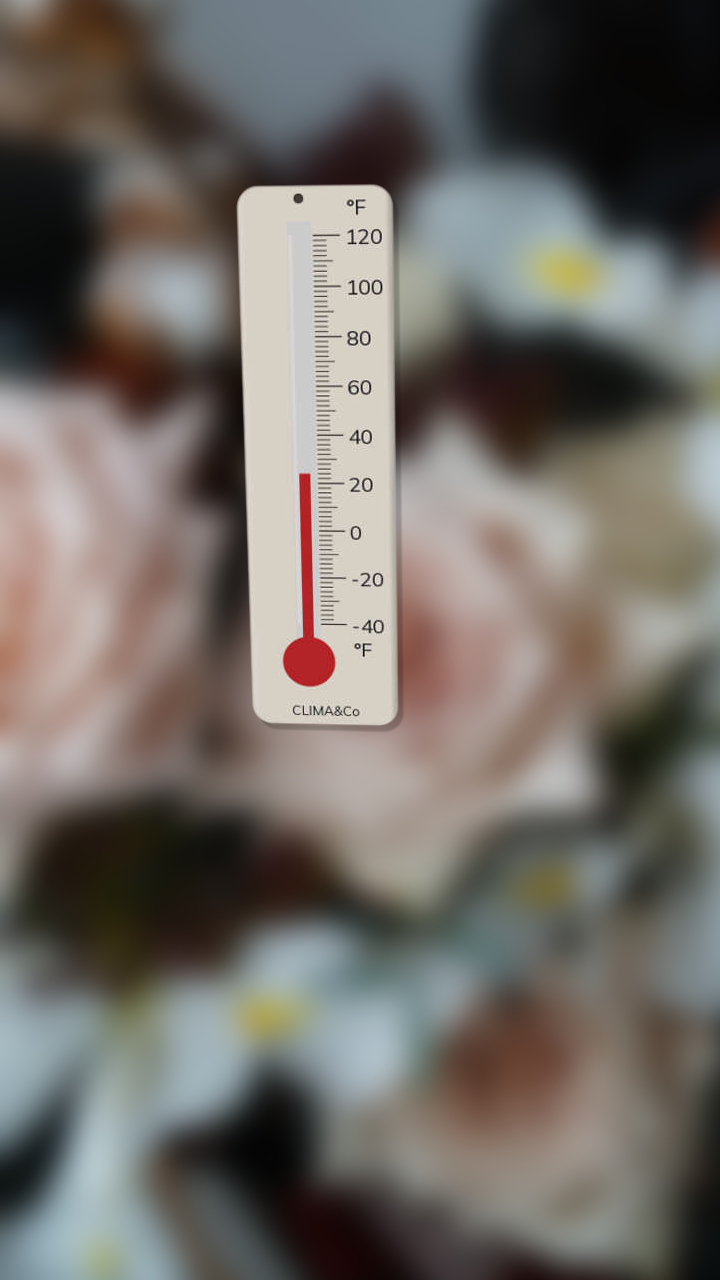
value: 24
